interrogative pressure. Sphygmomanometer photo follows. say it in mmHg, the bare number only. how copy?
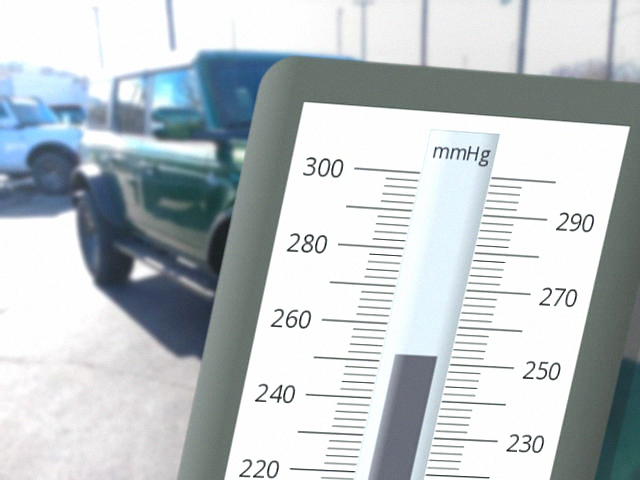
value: 252
